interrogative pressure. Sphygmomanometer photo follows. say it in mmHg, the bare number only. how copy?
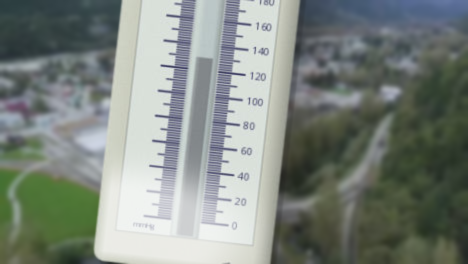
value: 130
